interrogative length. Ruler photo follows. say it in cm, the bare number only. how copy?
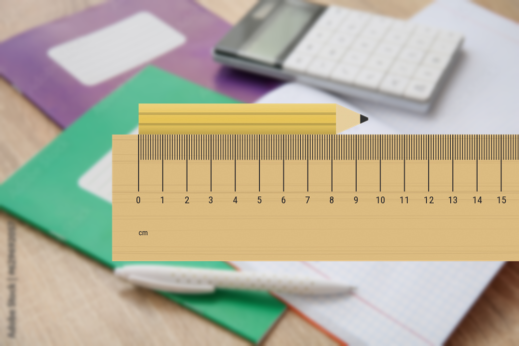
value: 9.5
